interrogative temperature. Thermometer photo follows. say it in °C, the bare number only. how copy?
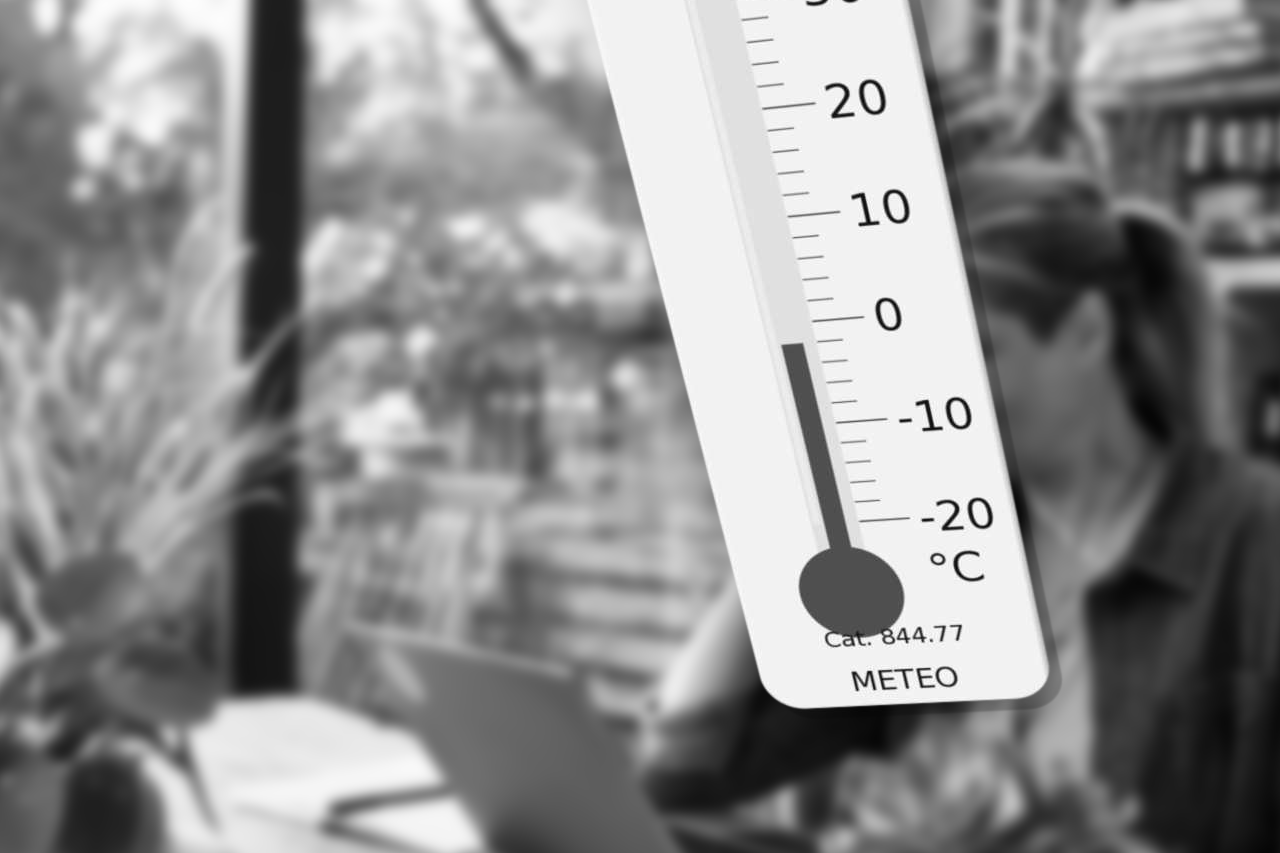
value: -2
